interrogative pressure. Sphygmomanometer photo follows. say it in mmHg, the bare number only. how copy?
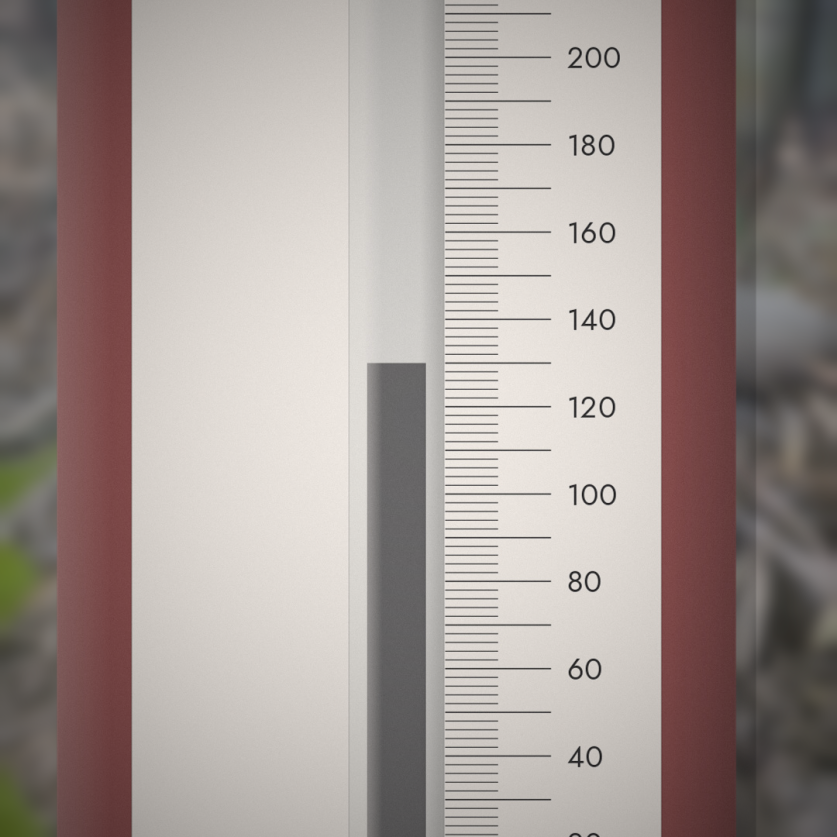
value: 130
